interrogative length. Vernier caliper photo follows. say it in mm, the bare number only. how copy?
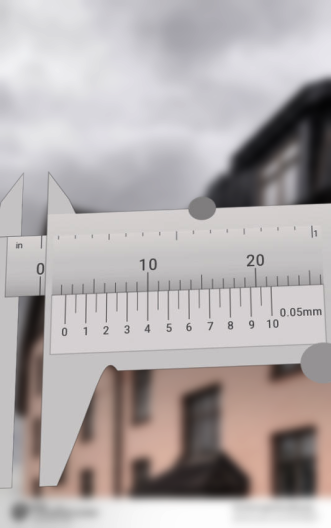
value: 2.4
